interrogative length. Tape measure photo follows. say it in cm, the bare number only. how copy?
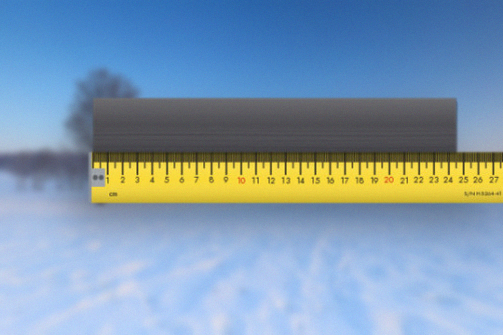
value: 24.5
